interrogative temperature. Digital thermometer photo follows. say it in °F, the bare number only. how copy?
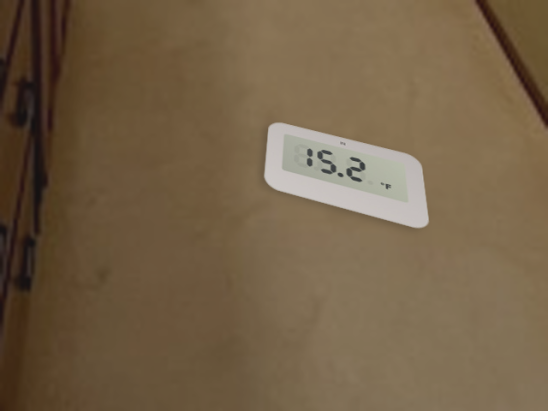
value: 15.2
